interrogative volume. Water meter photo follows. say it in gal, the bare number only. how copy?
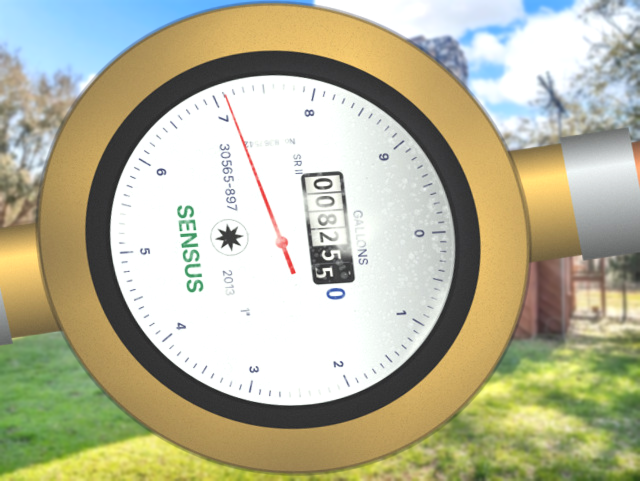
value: 82547.1
